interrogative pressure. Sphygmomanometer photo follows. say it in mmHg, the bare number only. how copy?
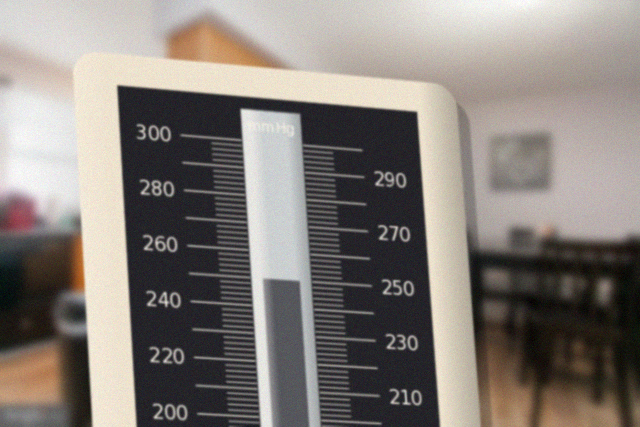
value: 250
